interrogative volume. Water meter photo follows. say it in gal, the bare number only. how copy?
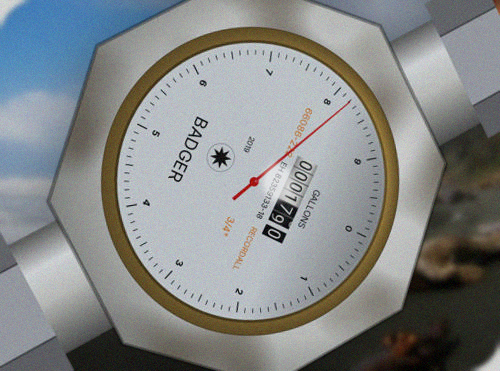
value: 1788.2
